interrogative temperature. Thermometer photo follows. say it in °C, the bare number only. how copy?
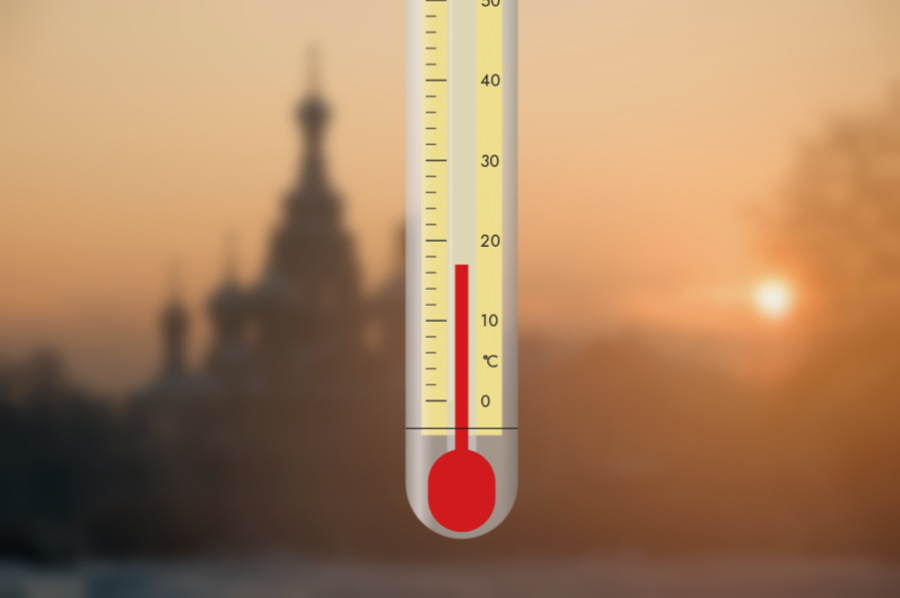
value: 17
